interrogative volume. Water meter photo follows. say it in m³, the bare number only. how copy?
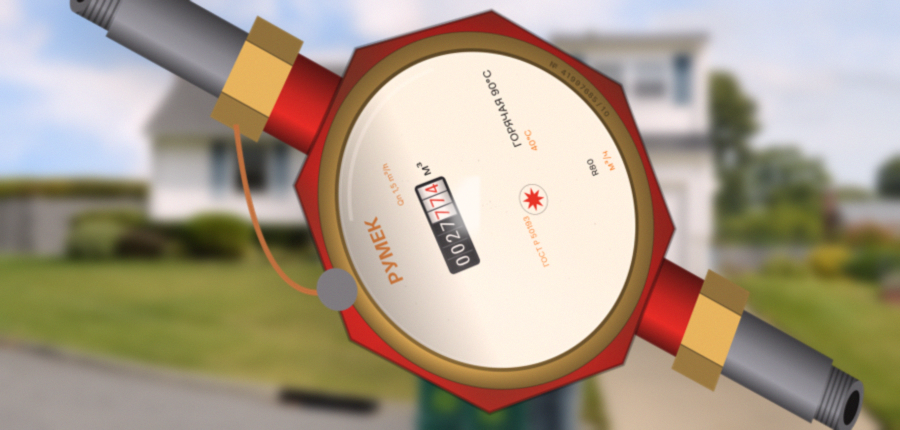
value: 27.774
